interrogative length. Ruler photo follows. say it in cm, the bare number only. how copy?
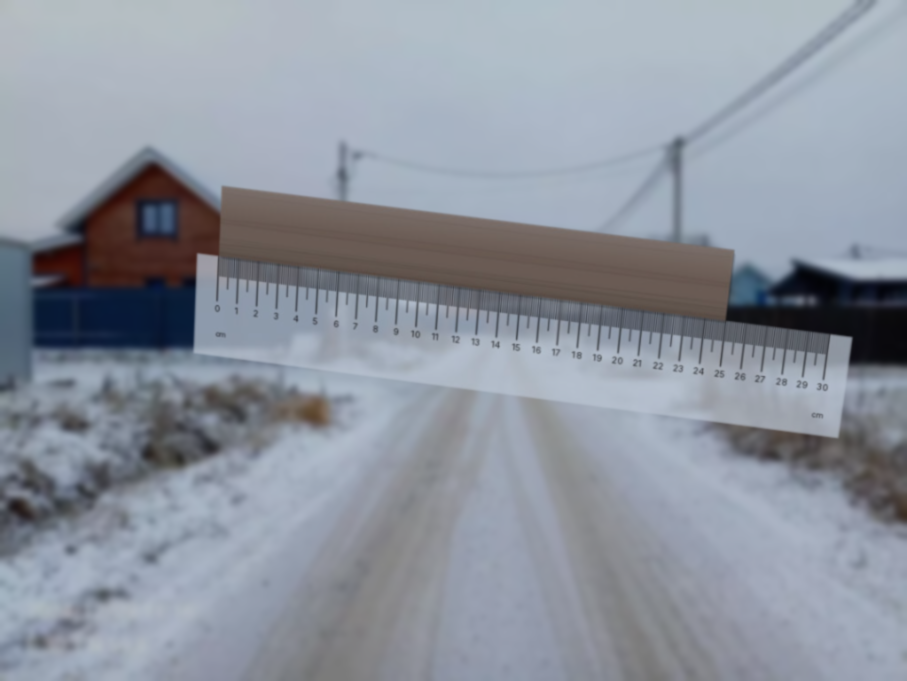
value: 25
